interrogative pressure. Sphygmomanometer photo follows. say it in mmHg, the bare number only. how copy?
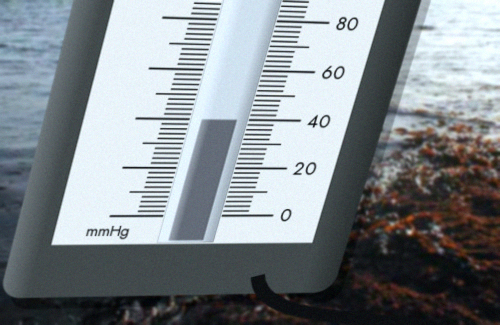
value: 40
